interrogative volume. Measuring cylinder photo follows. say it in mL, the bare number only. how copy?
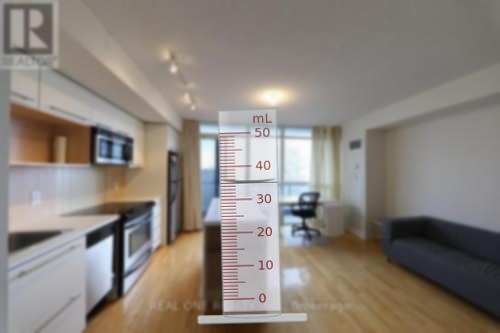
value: 35
